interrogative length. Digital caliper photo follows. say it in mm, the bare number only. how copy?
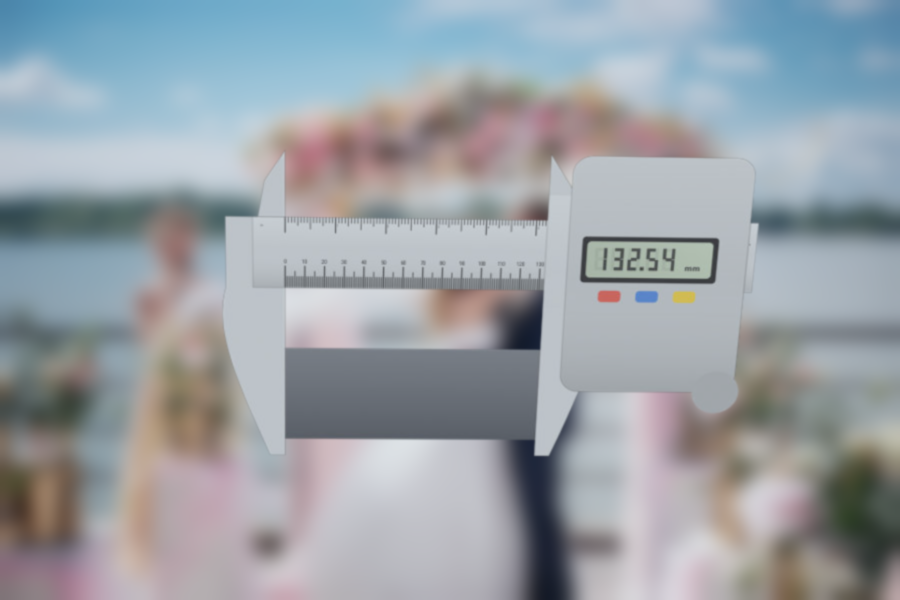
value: 132.54
